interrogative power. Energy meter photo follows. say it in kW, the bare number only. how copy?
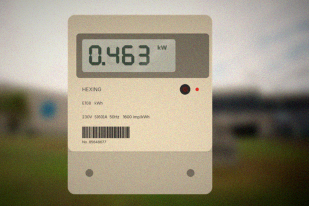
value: 0.463
